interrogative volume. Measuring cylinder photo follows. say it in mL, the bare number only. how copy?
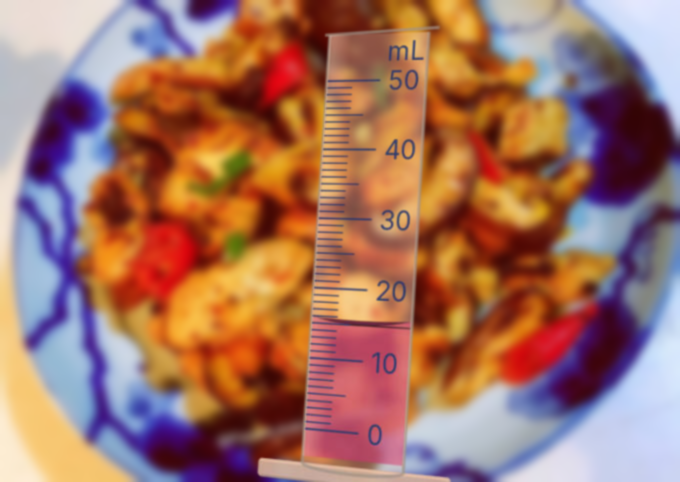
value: 15
